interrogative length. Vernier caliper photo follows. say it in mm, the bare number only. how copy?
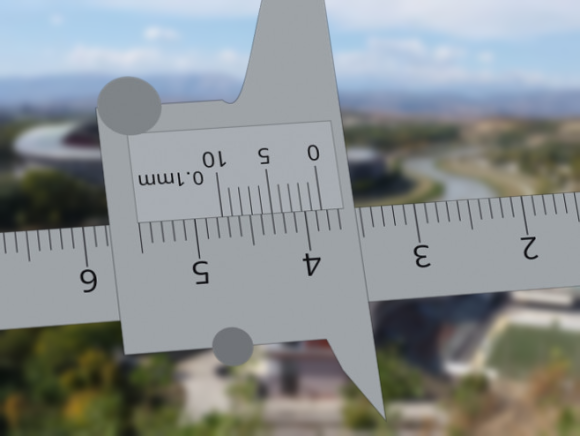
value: 38.5
